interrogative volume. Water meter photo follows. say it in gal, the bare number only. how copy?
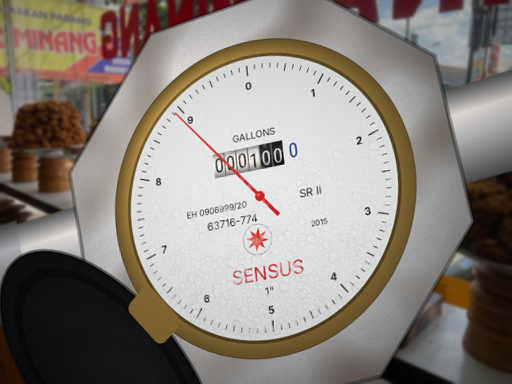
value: 998.9
